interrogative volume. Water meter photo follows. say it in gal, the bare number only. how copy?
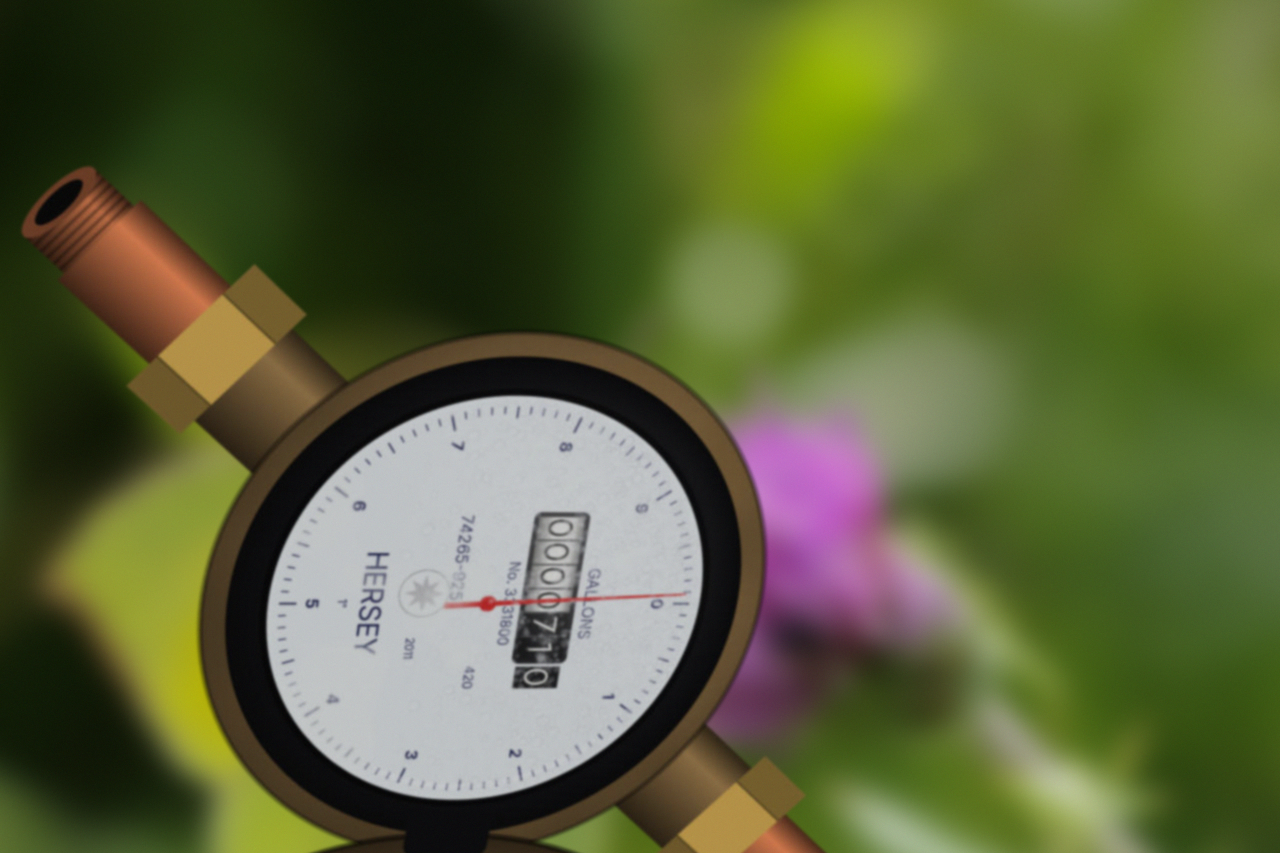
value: 709.9
